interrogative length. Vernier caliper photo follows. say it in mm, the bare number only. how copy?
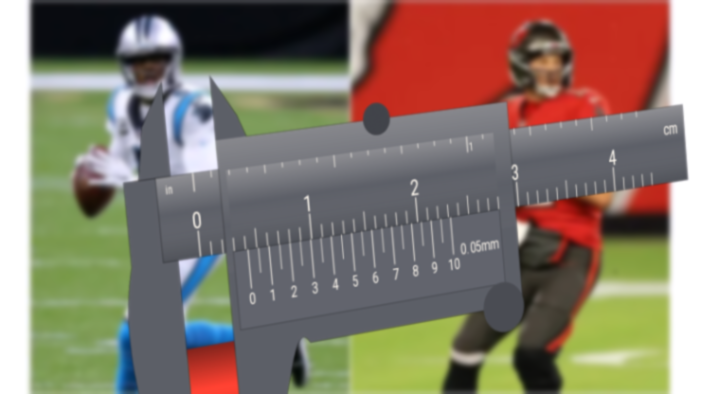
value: 4.2
